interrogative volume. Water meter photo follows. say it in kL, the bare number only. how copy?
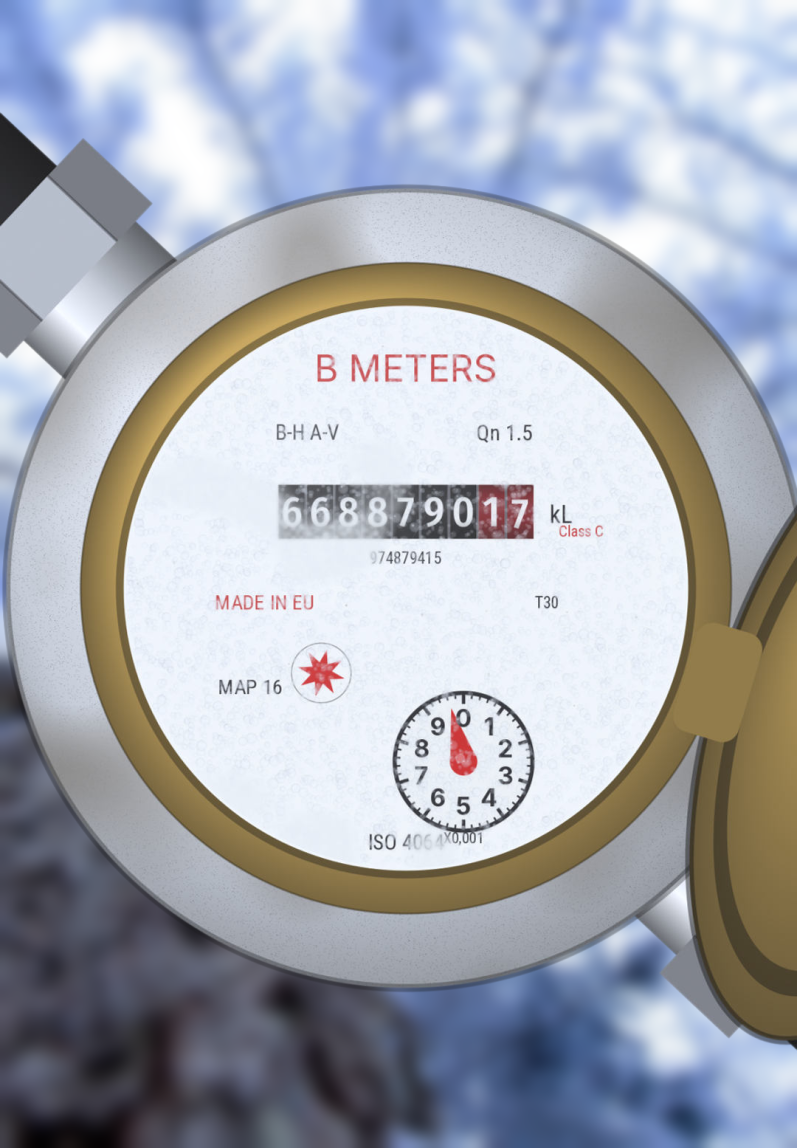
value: 6688790.169
